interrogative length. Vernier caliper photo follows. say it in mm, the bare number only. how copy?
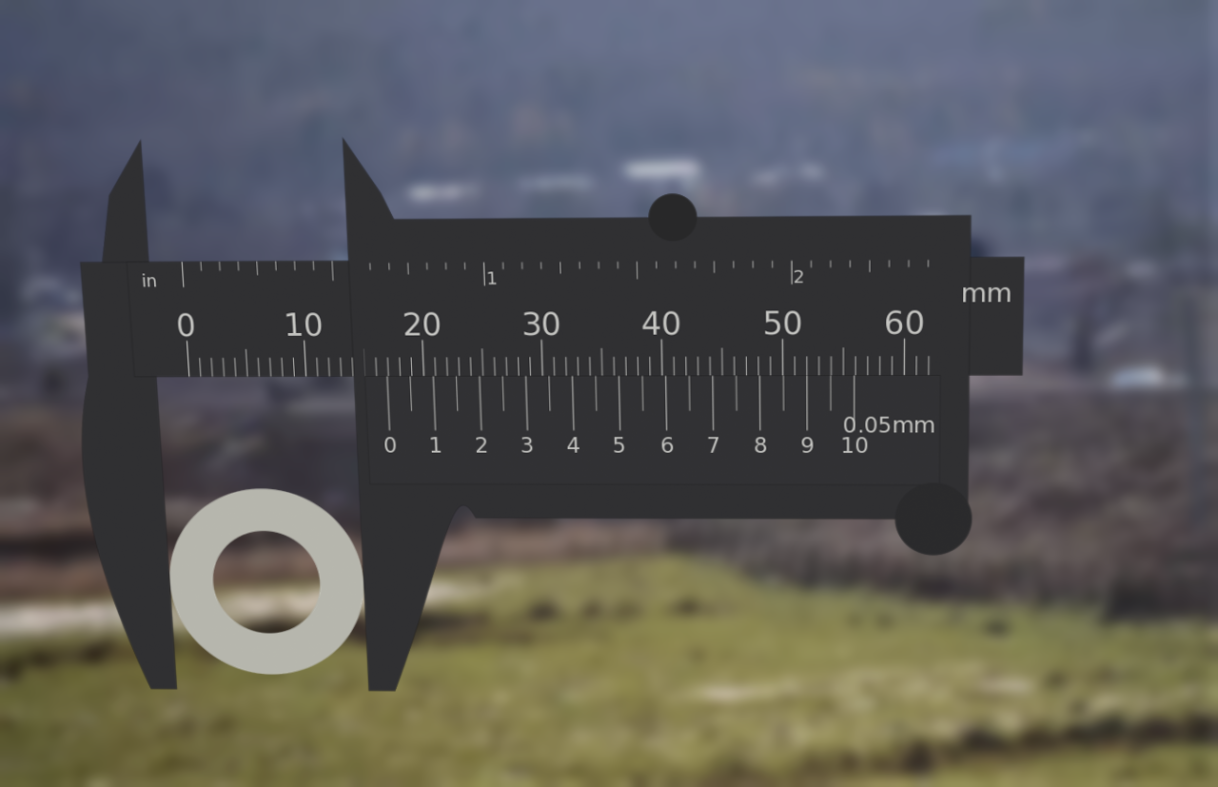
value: 16.9
